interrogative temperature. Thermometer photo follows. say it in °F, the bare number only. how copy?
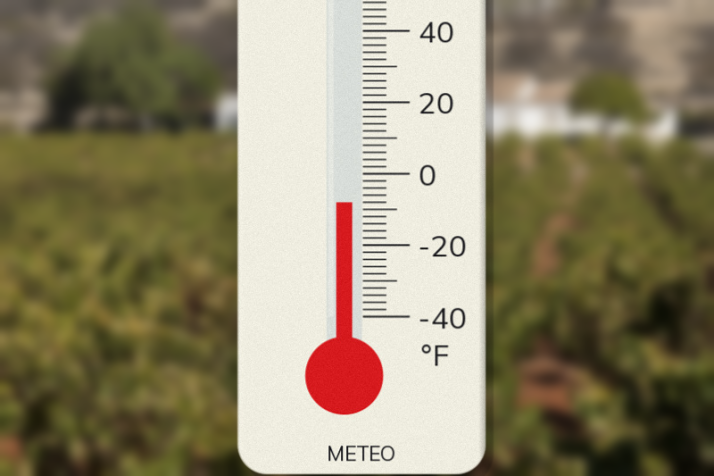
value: -8
